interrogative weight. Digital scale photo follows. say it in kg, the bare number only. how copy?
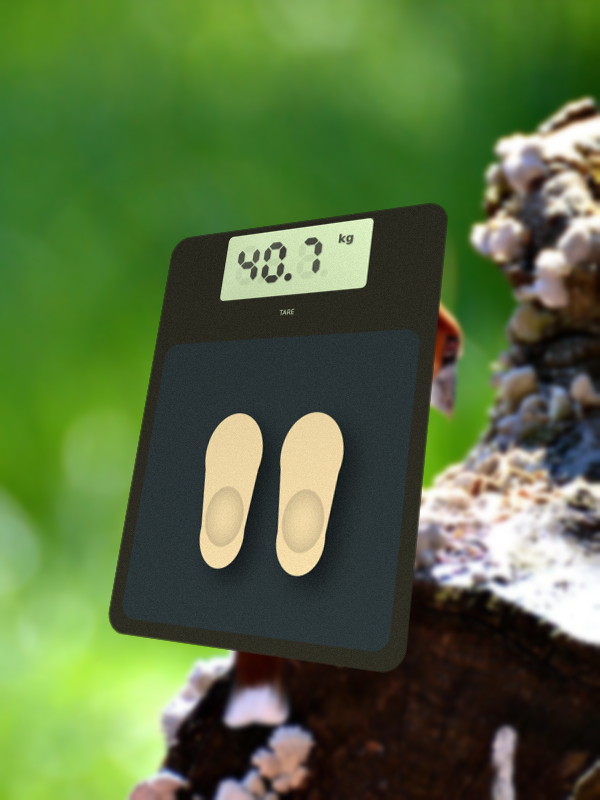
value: 40.7
